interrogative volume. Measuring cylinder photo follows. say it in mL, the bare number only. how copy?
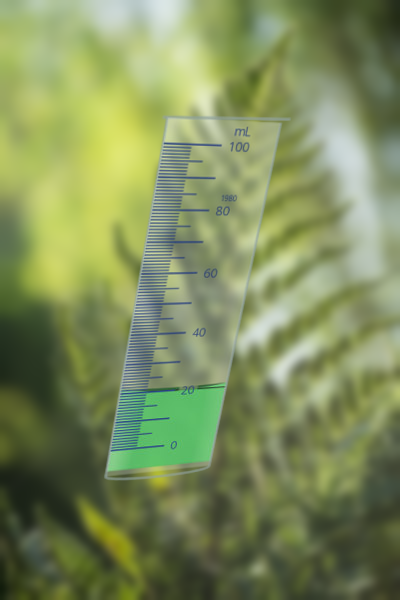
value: 20
